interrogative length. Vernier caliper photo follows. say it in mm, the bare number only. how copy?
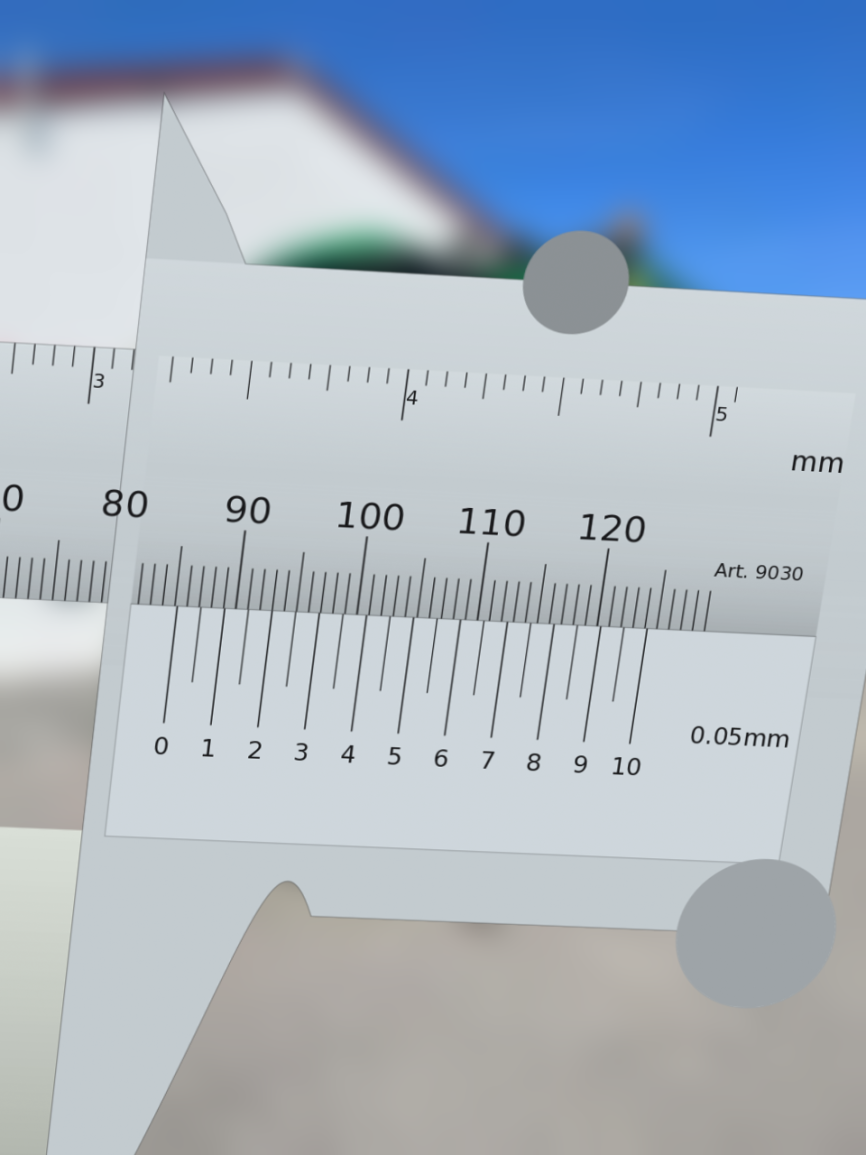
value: 85.2
